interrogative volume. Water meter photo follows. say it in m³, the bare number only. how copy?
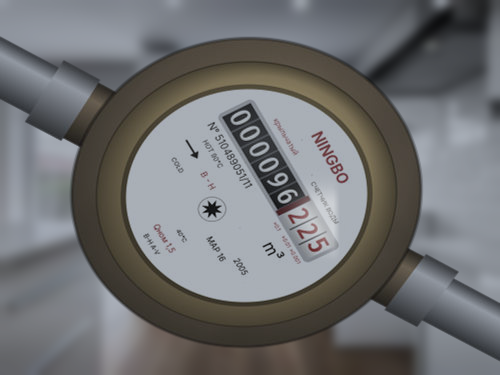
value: 96.225
